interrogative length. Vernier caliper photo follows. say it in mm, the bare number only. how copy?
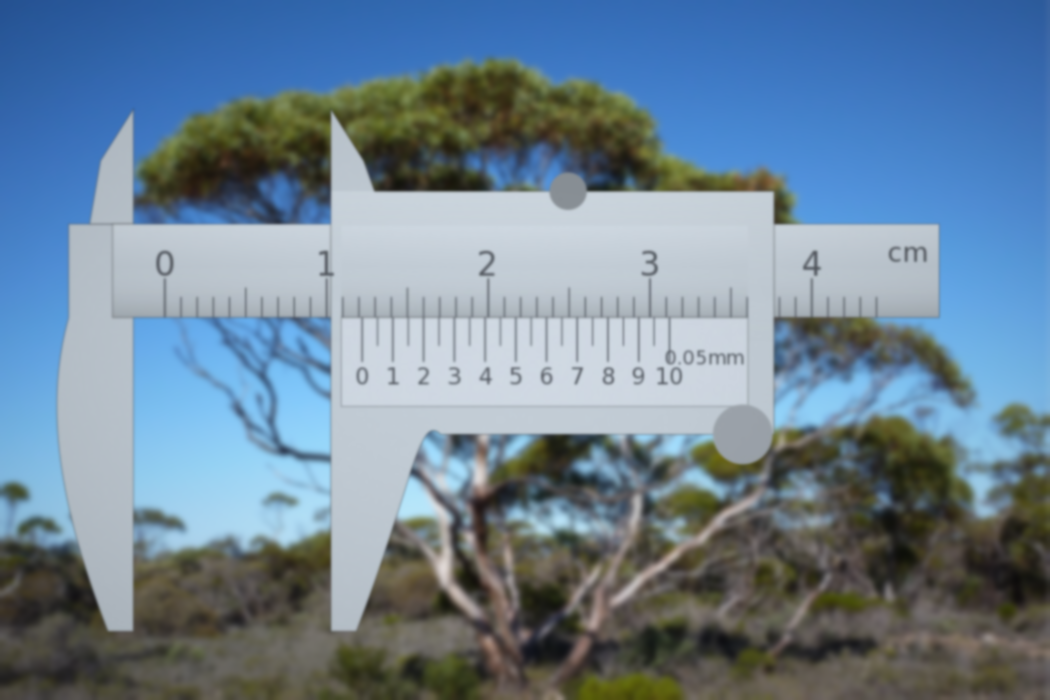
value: 12.2
